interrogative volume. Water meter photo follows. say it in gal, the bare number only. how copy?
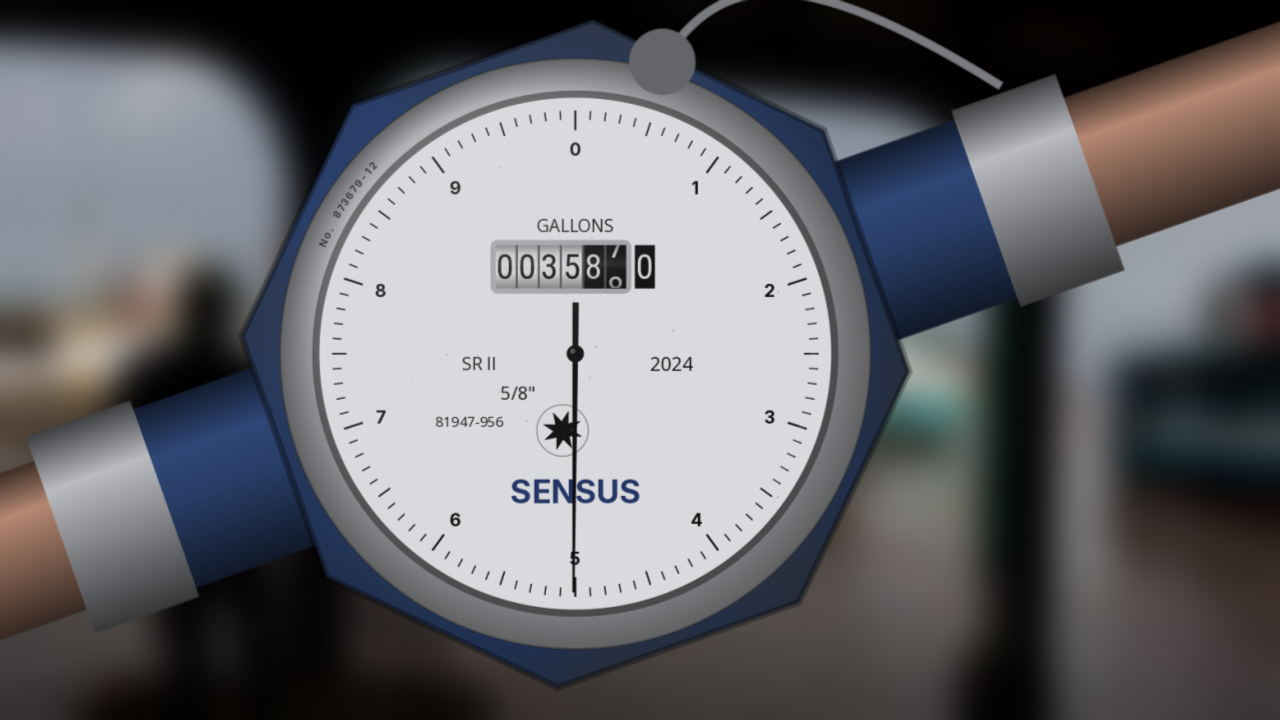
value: 35875.0
